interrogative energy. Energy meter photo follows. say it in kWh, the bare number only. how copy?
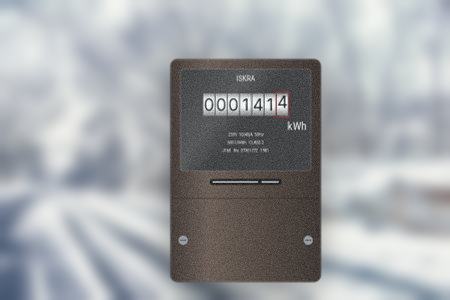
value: 141.4
